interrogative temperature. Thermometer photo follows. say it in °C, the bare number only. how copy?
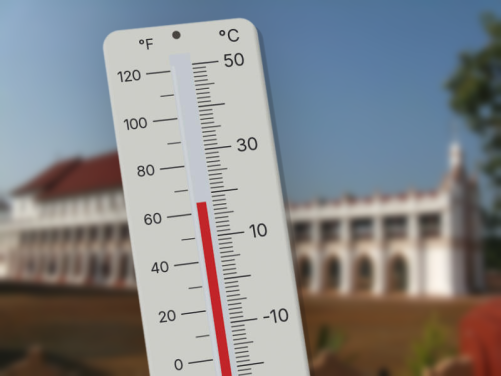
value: 18
